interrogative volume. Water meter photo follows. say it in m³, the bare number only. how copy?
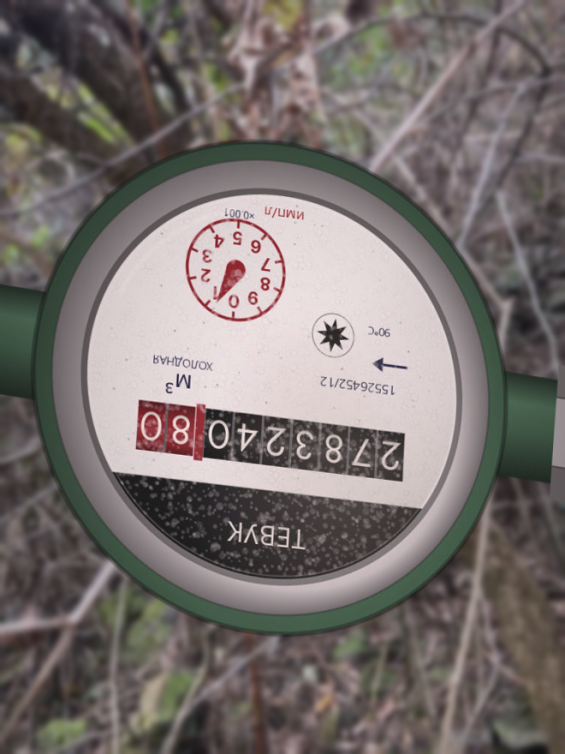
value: 2783240.800
